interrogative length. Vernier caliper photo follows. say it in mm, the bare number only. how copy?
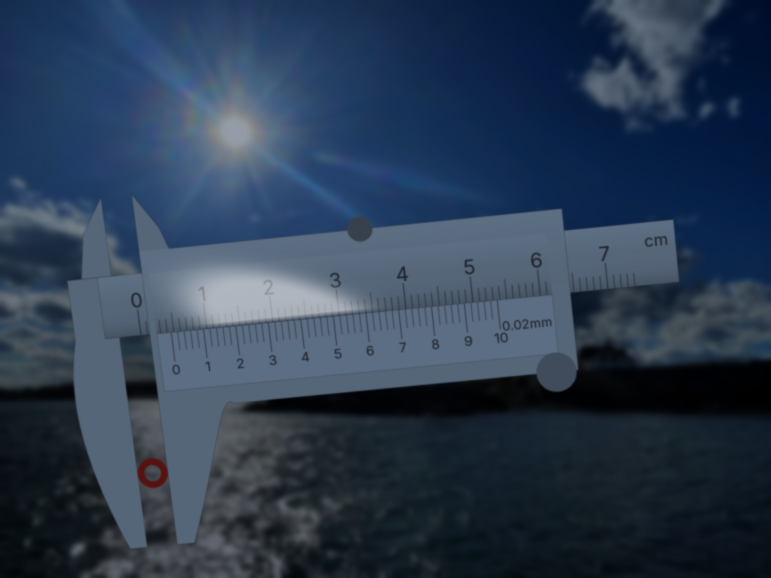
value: 4.6
